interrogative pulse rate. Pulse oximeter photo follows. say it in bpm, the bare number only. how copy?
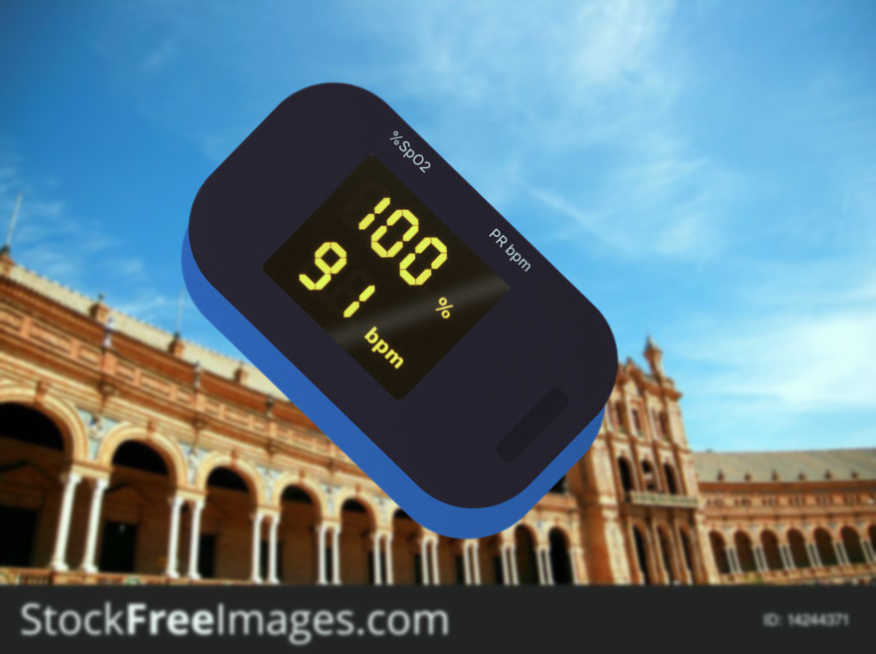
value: 91
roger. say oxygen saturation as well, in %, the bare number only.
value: 100
